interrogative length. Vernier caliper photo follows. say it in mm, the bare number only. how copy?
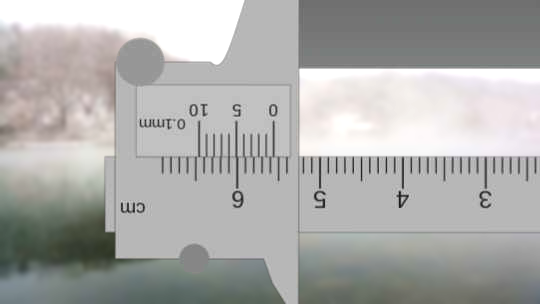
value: 55.6
